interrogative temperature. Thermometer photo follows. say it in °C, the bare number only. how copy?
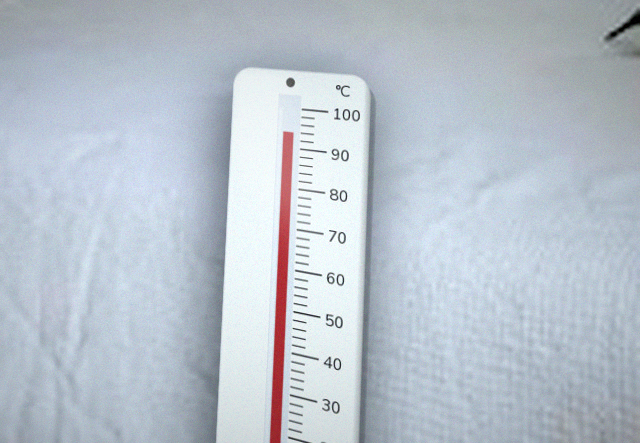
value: 94
